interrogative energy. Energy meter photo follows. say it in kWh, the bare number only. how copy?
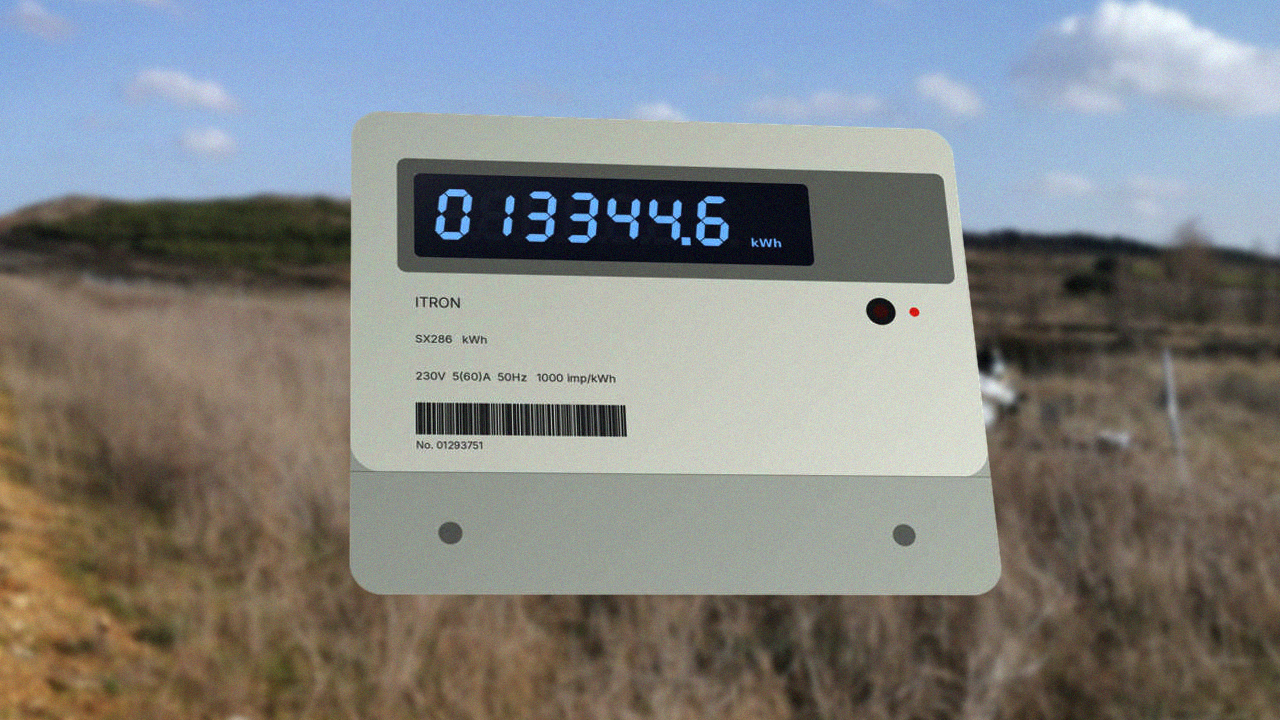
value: 13344.6
